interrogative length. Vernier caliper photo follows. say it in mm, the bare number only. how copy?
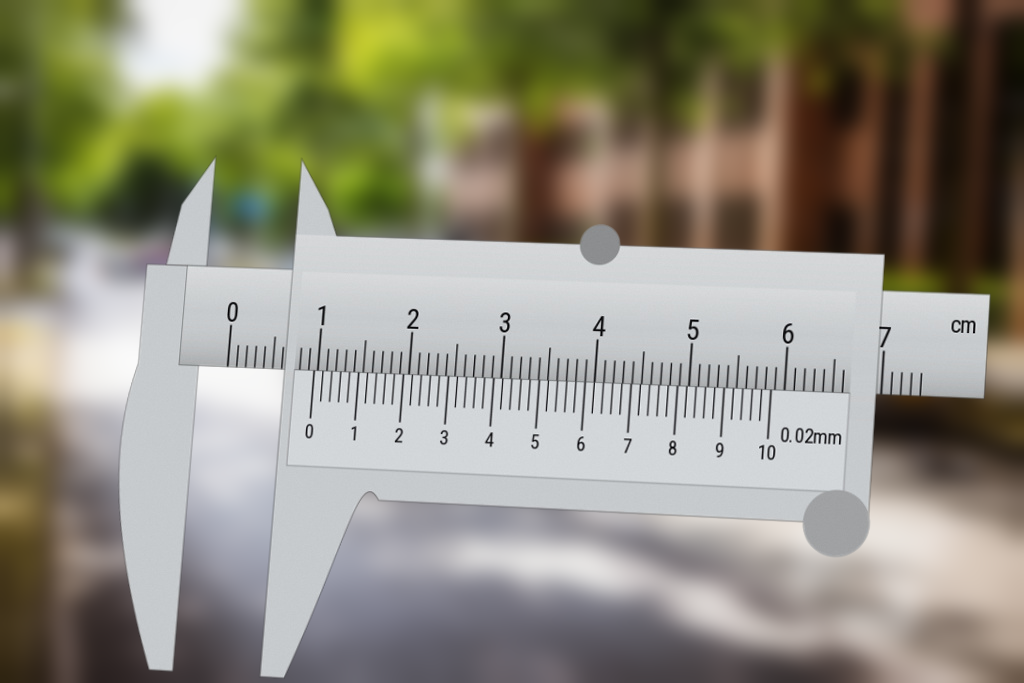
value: 9.6
